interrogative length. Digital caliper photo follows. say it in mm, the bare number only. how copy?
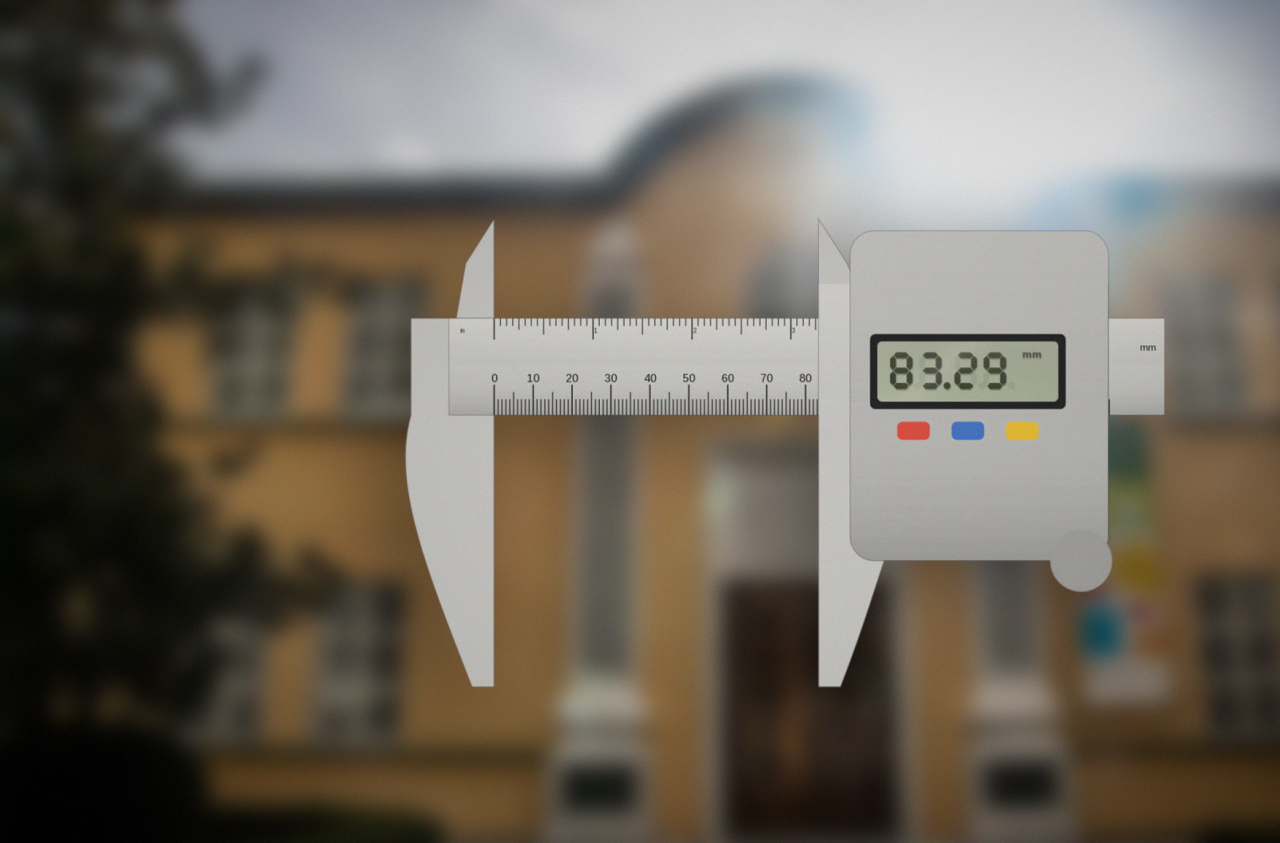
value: 83.29
